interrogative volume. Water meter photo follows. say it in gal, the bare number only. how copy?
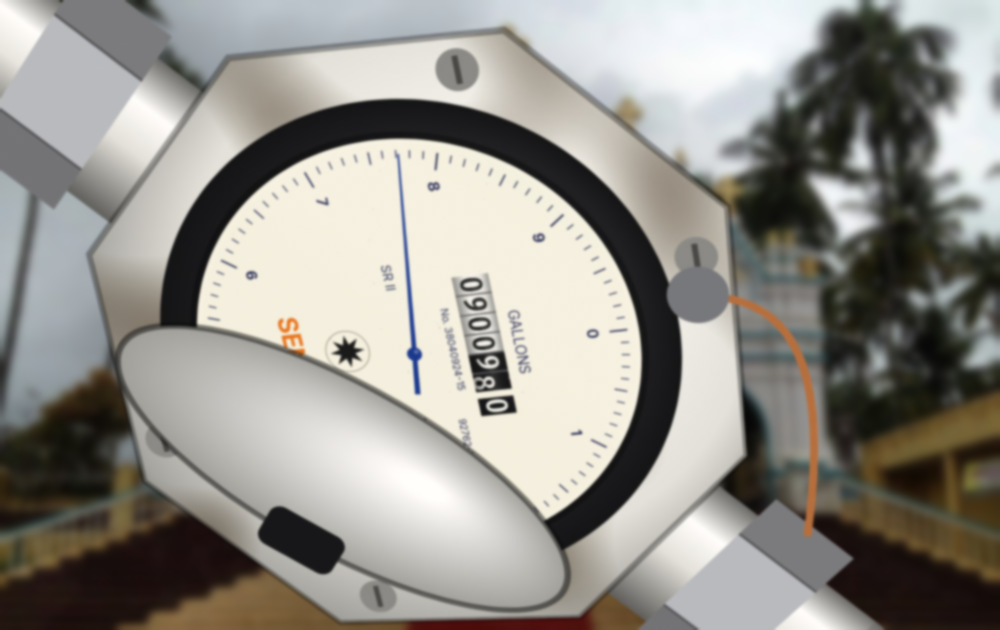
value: 900977.7
